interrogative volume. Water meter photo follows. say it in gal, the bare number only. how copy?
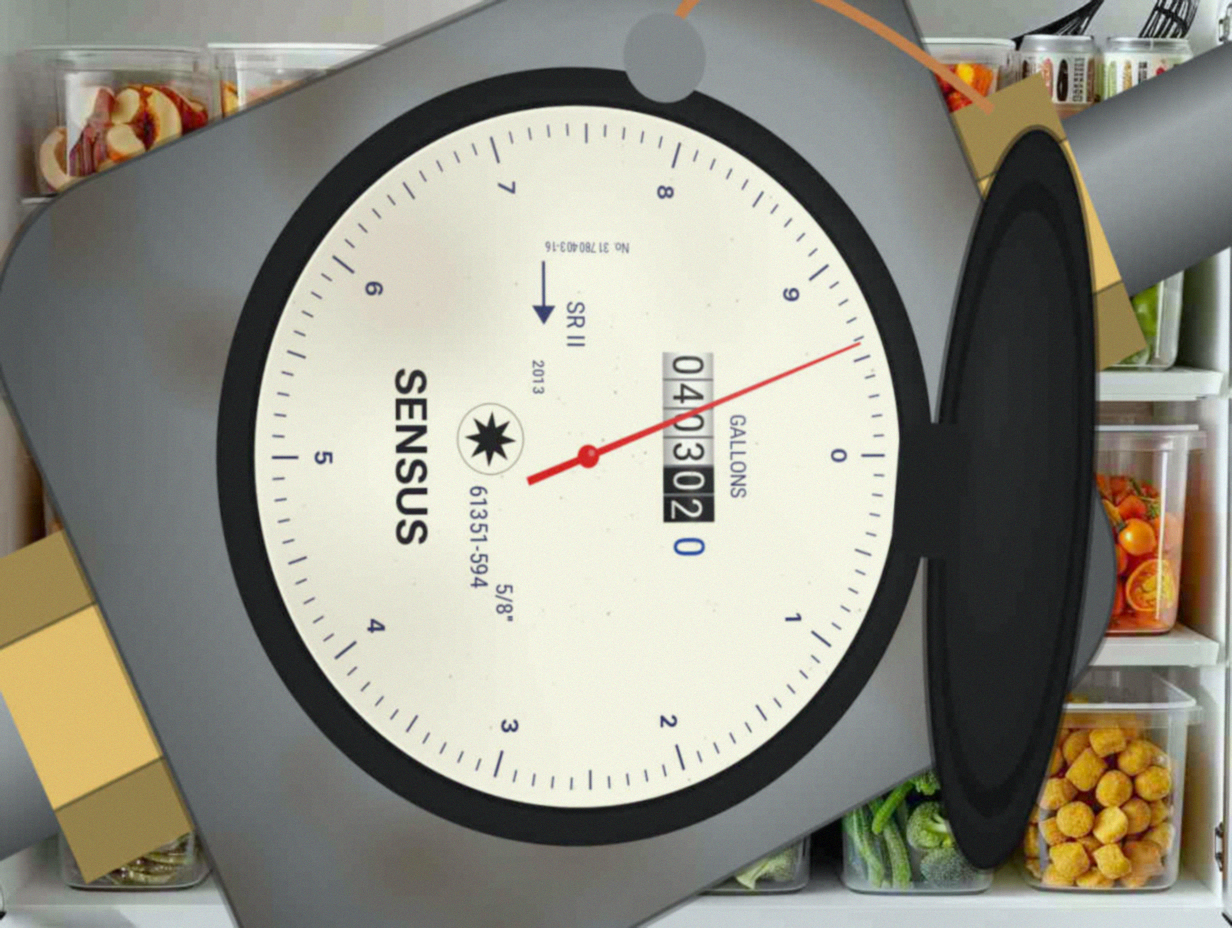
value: 403019.4
